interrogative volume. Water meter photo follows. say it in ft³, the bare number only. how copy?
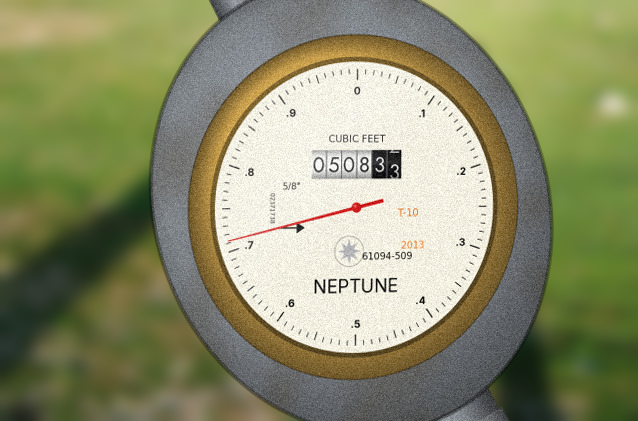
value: 50832.71
